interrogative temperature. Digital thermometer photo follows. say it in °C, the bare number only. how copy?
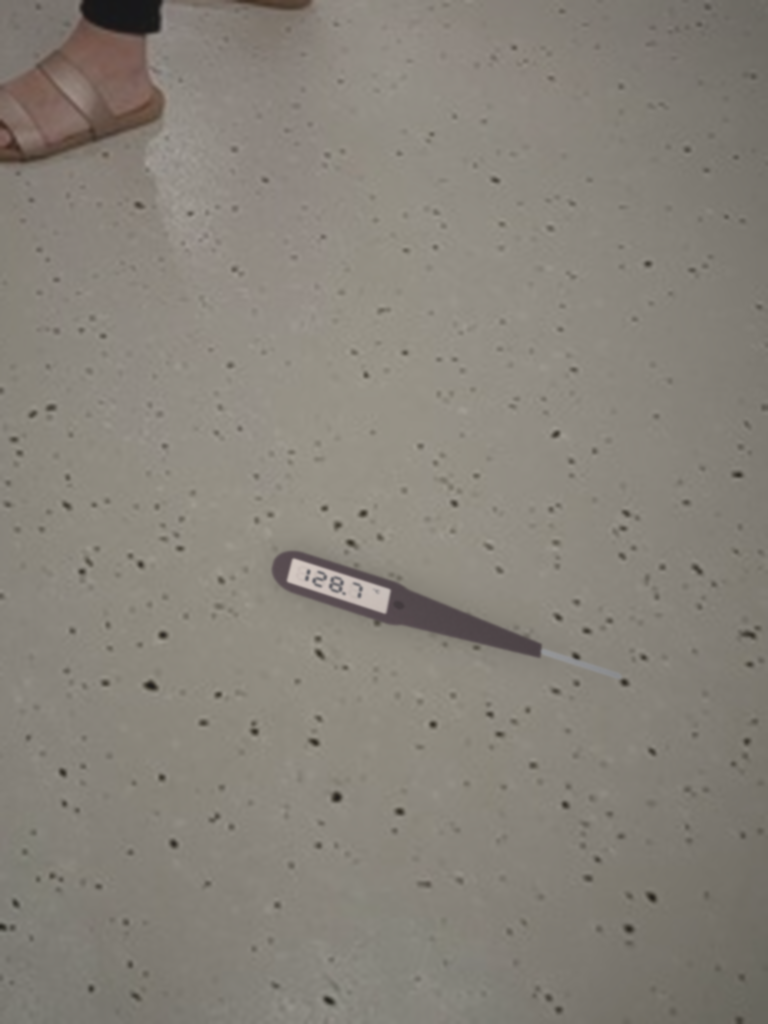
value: 128.7
